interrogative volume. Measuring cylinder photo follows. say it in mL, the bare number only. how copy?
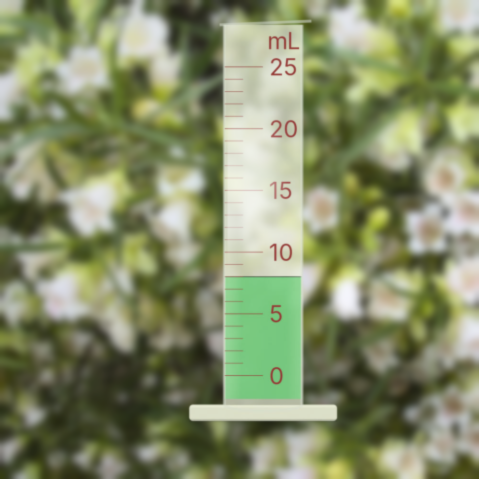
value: 8
